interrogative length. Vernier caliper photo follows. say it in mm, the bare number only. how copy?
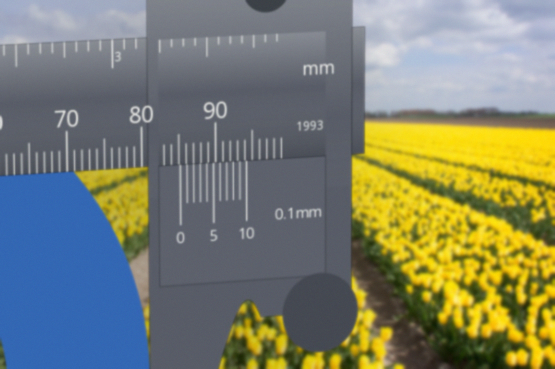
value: 85.2
